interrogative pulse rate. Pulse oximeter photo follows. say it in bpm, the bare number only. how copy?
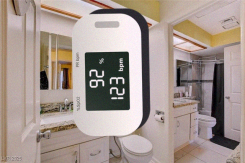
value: 123
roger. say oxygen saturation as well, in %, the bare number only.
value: 92
